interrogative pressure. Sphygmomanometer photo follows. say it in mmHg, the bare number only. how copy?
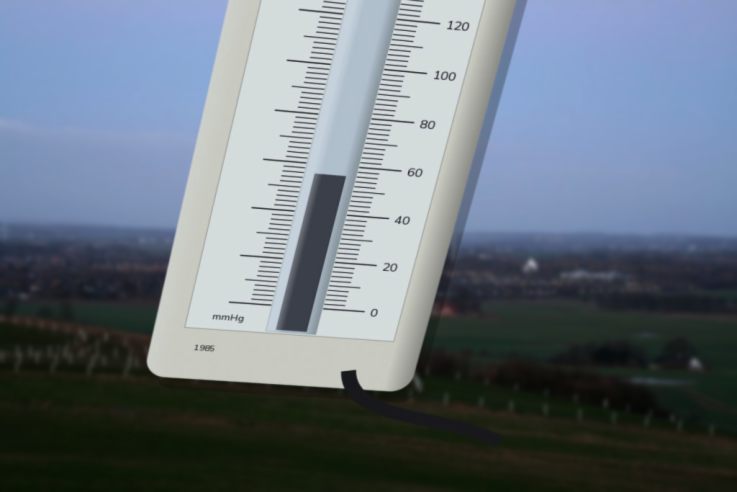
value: 56
